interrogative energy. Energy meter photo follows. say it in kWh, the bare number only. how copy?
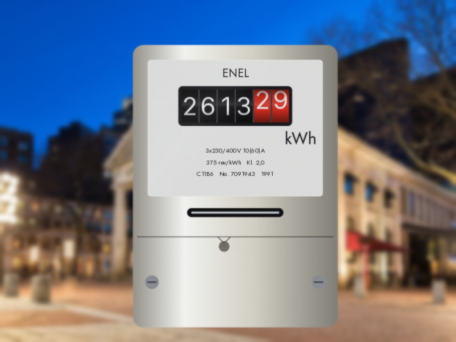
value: 2613.29
